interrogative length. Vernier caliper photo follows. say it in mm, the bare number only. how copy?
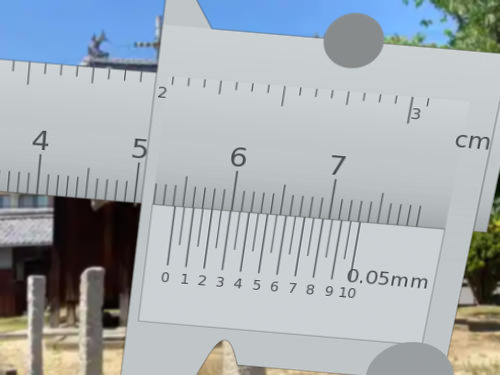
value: 54.2
